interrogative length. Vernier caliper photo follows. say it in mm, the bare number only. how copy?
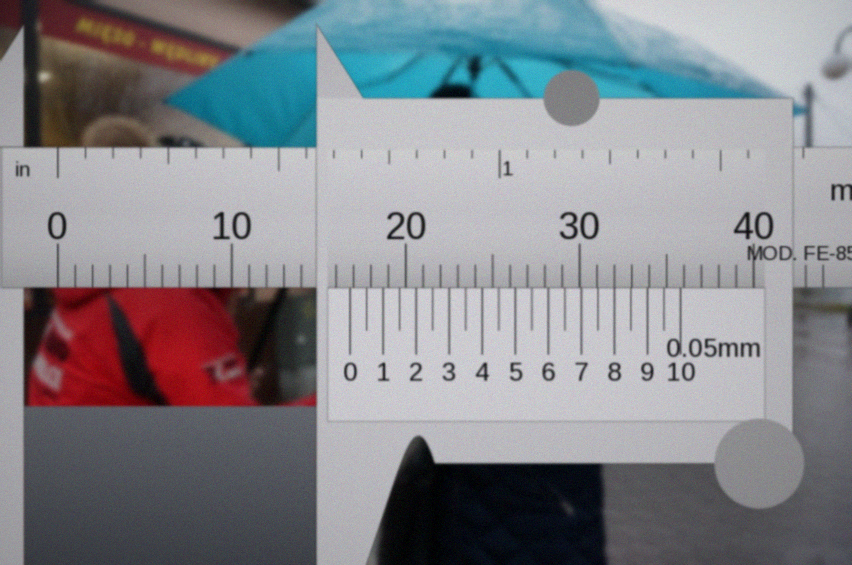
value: 16.8
